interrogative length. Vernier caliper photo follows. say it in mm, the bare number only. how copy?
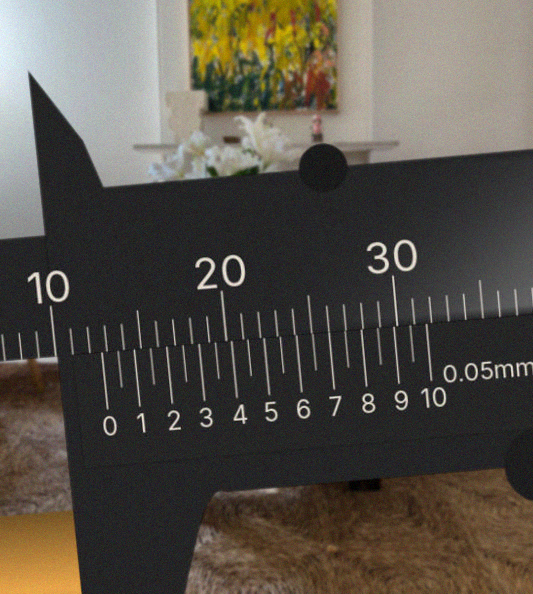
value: 12.7
